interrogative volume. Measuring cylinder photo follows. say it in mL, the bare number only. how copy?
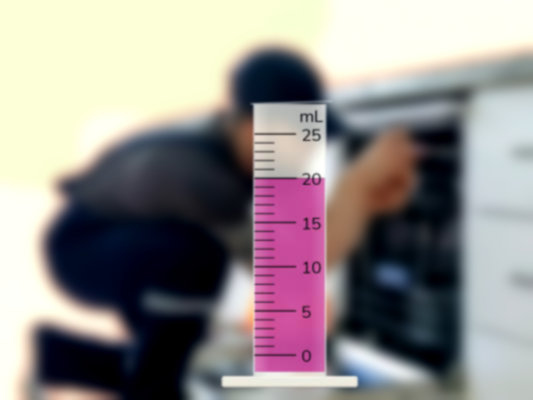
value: 20
